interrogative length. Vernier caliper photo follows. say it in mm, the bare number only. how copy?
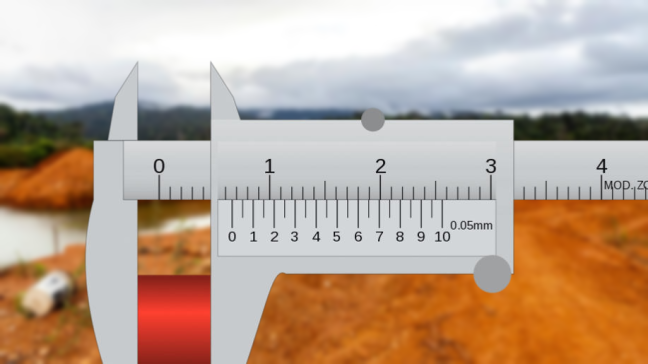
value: 6.6
